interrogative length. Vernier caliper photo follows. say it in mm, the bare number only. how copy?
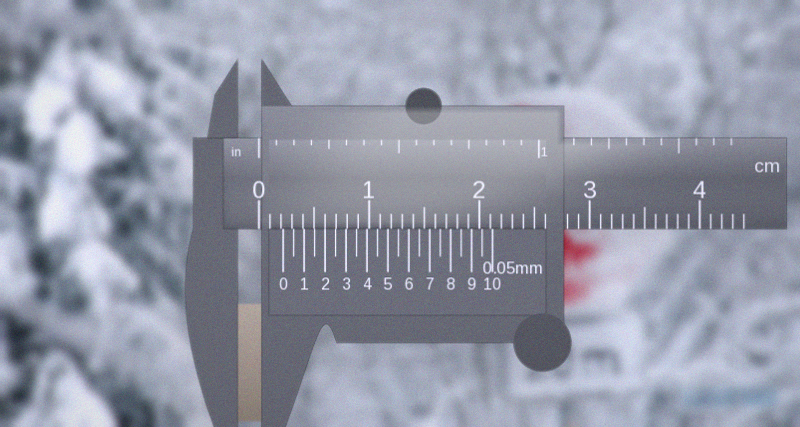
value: 2.2
